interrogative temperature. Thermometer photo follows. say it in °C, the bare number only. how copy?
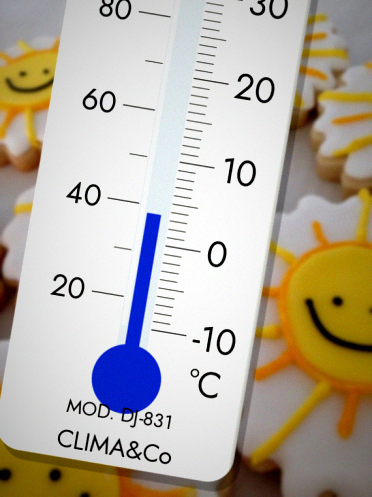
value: 3.5
